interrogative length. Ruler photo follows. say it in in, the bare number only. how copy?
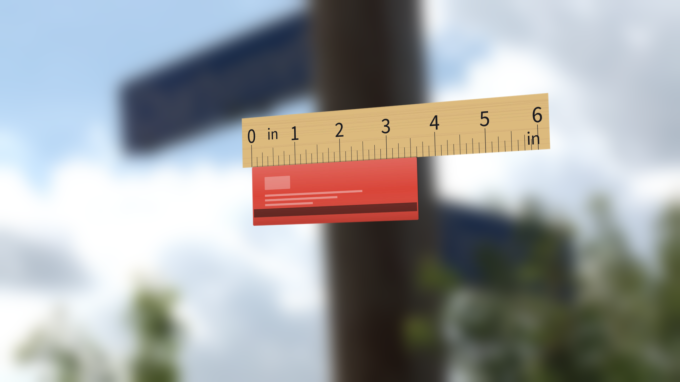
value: 3.625
